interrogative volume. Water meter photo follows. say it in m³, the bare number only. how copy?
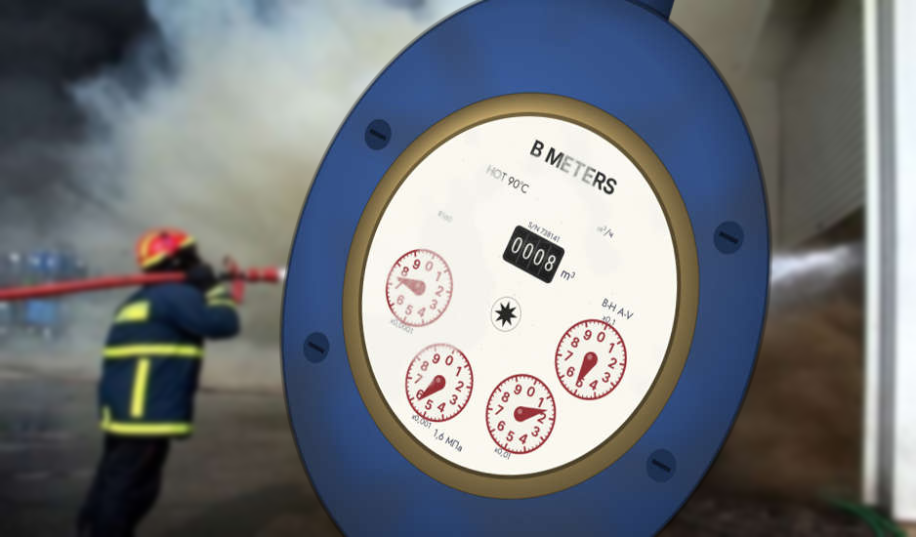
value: 8.5157
